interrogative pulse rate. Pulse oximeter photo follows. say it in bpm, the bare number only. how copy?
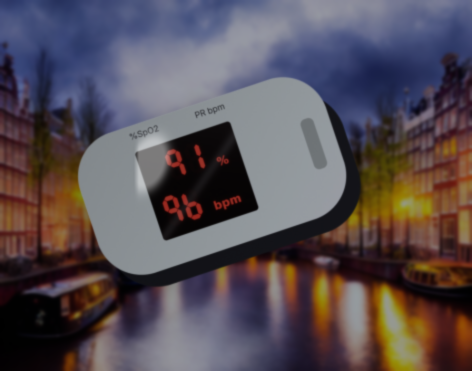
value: 96
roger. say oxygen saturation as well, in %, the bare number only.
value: 91
